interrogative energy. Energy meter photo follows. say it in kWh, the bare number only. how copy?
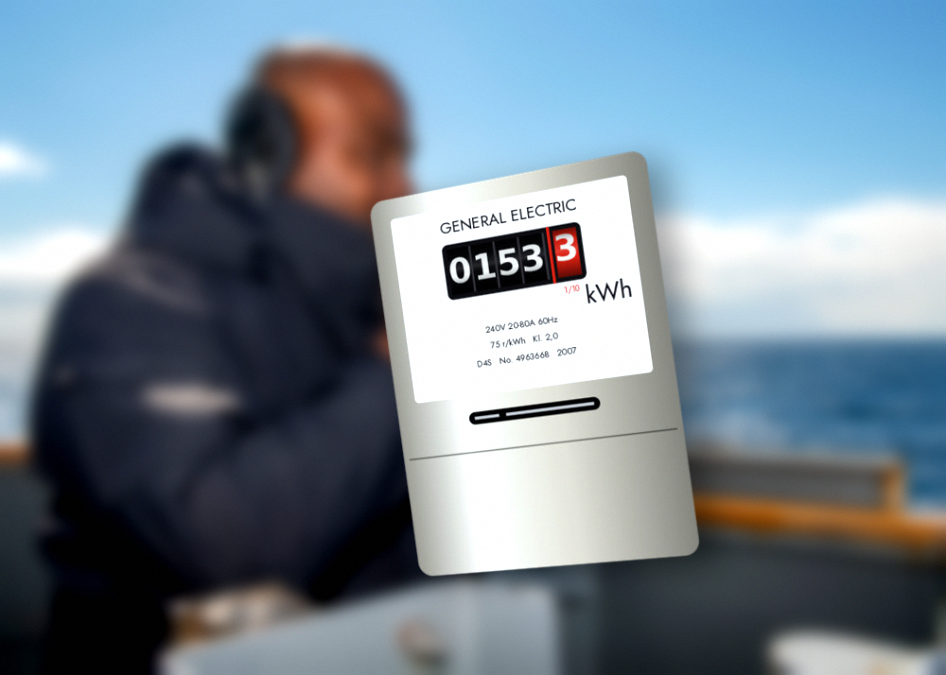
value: 153.3
